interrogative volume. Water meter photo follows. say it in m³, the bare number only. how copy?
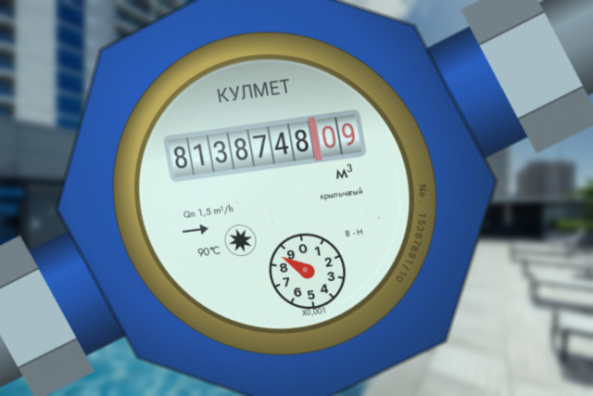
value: 8138748.098
